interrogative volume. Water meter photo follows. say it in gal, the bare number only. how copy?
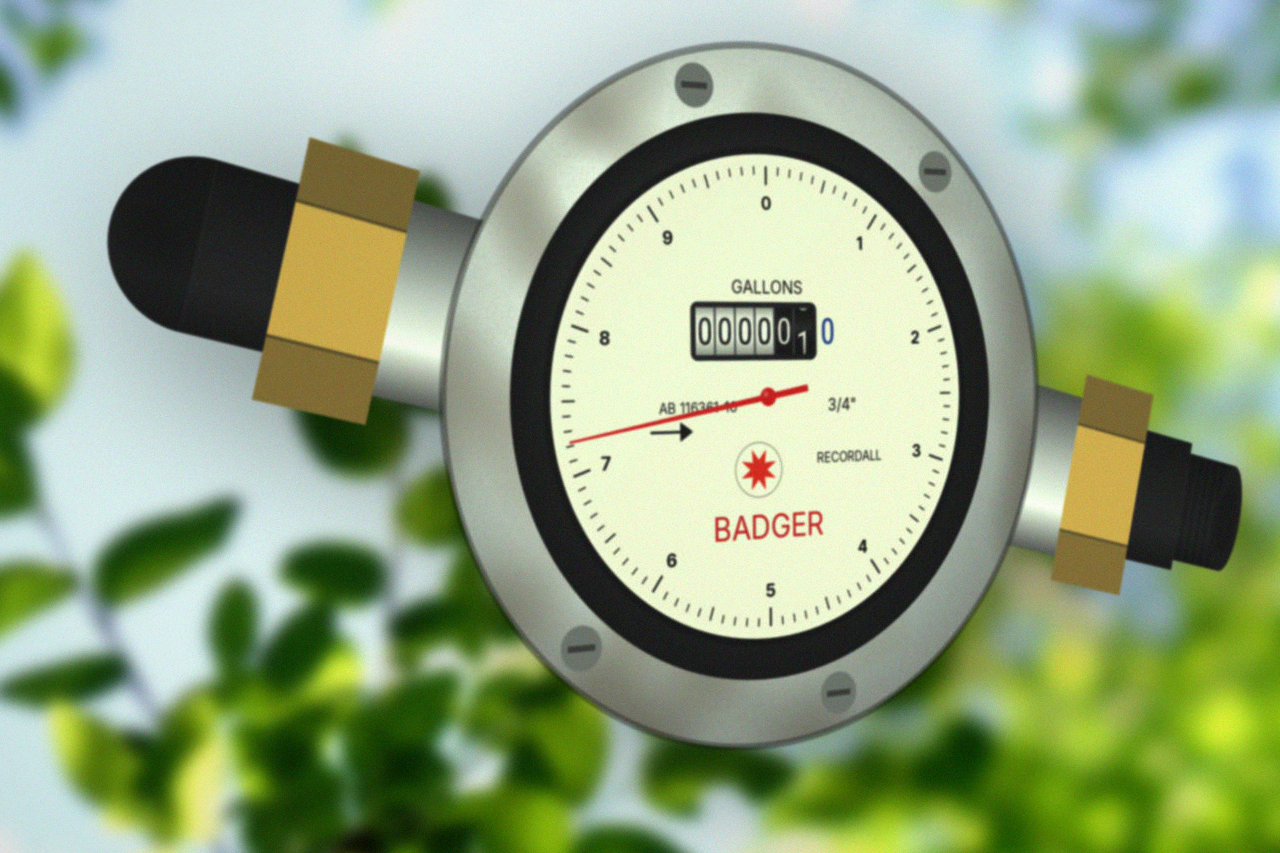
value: 7.2
